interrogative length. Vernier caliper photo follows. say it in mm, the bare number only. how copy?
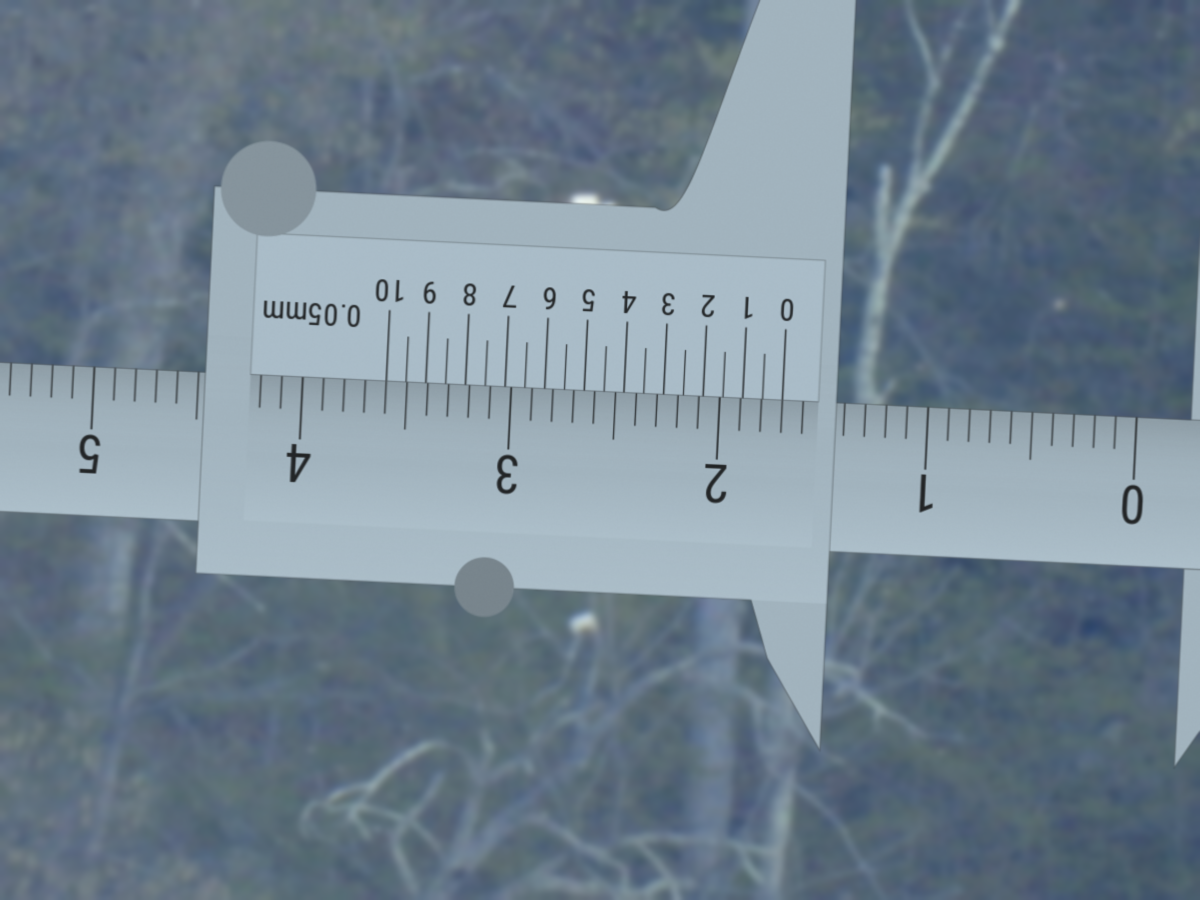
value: 17.0
